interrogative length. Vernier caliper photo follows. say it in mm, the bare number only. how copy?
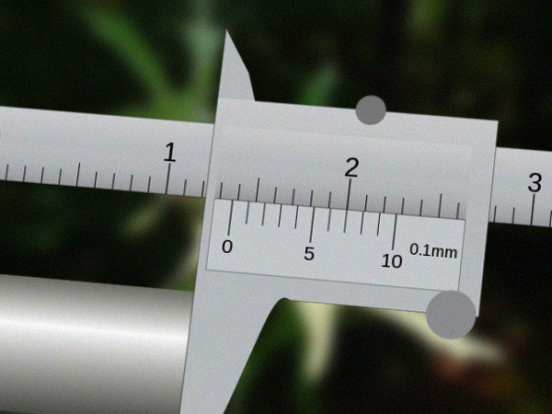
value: 13.7
